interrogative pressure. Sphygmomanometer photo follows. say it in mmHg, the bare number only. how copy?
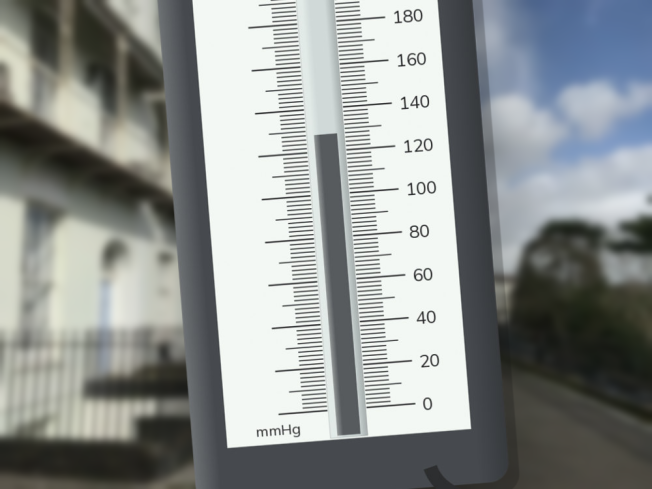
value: 128
